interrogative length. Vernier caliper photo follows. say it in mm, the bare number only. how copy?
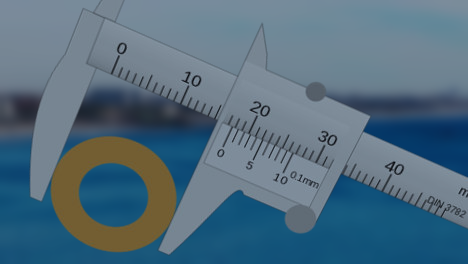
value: 17.6
